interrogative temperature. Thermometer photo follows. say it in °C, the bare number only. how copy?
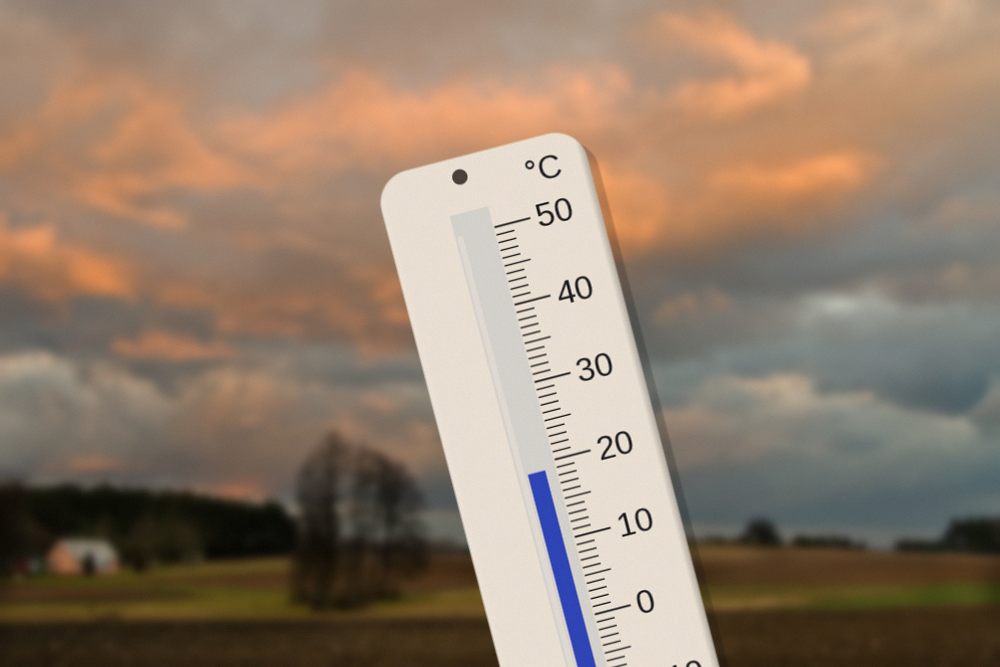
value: 19
